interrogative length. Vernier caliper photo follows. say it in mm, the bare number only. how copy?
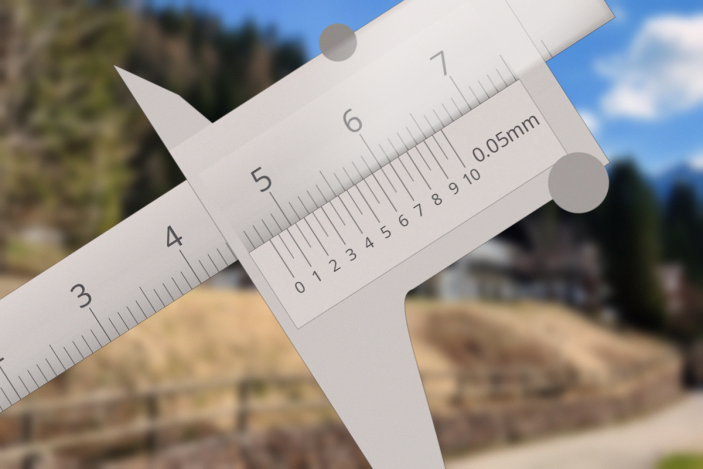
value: 47.6
